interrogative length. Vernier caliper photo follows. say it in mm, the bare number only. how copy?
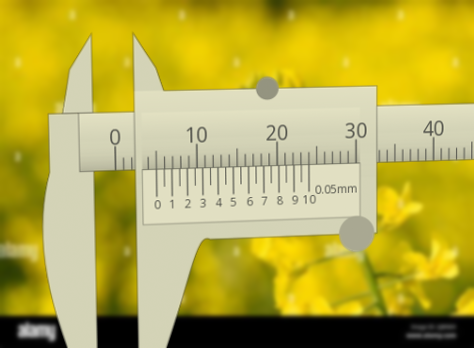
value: 5.0
